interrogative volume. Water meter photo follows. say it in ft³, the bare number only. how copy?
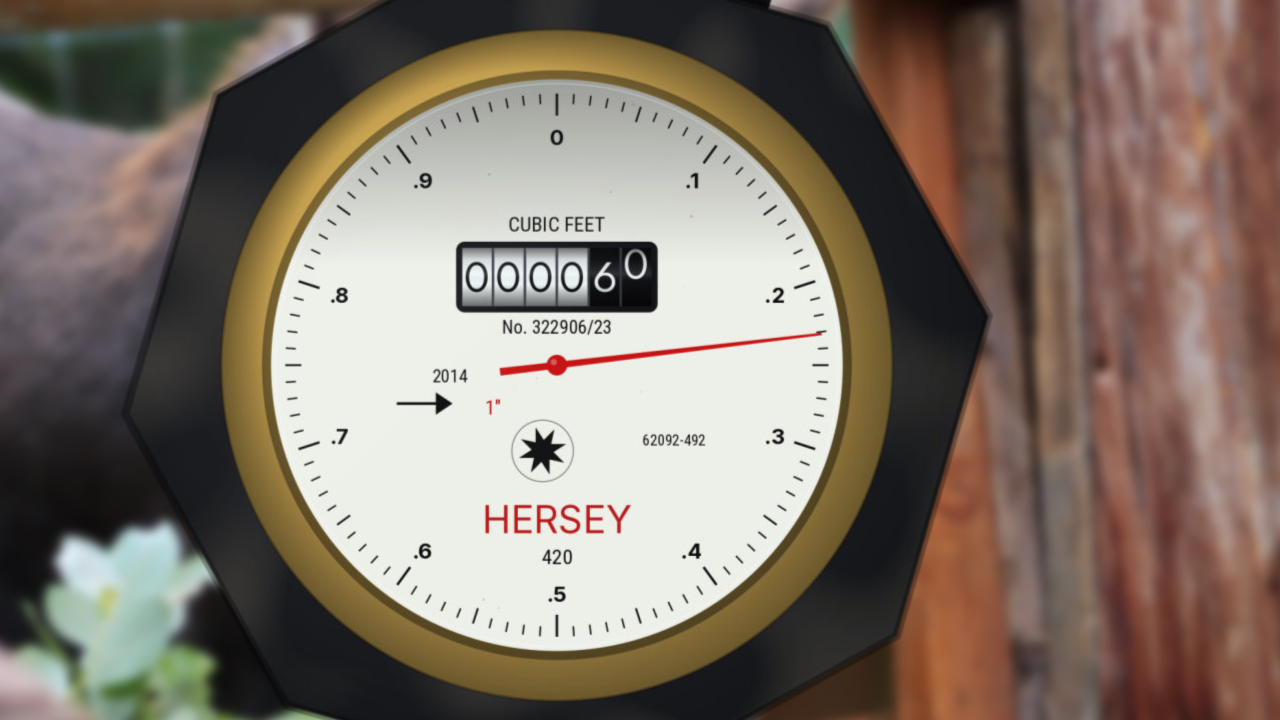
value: 60.23
